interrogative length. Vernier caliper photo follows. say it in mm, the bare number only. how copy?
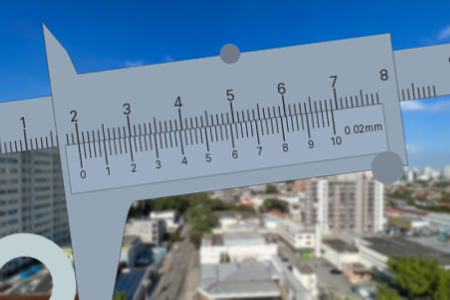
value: 20.0
